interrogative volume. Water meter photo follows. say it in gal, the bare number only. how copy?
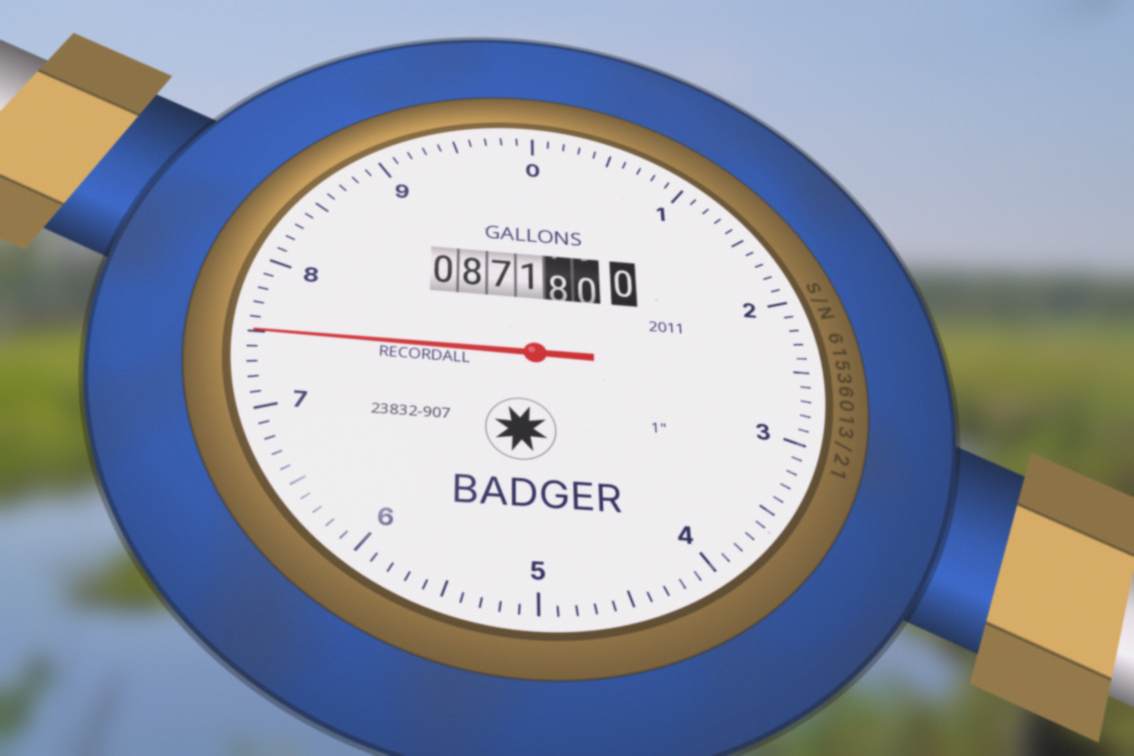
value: 871797.5
